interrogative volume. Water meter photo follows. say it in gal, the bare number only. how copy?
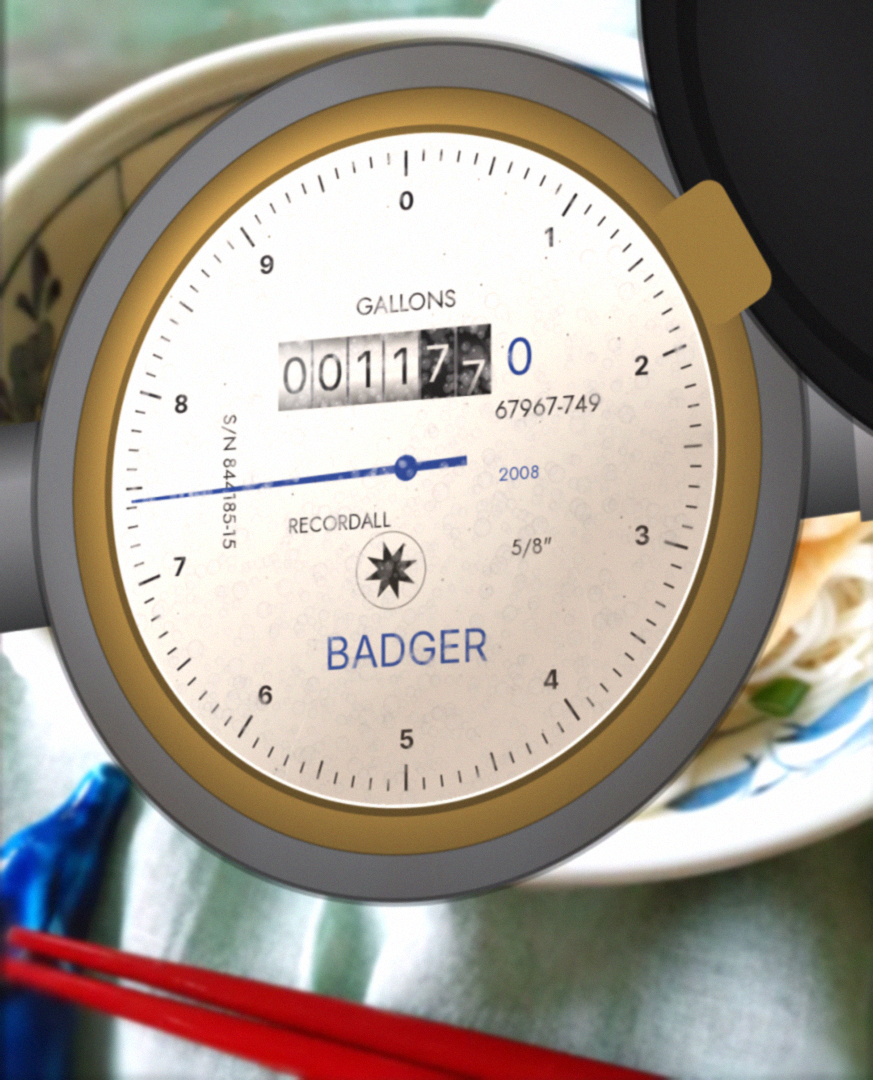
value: 11767.4
